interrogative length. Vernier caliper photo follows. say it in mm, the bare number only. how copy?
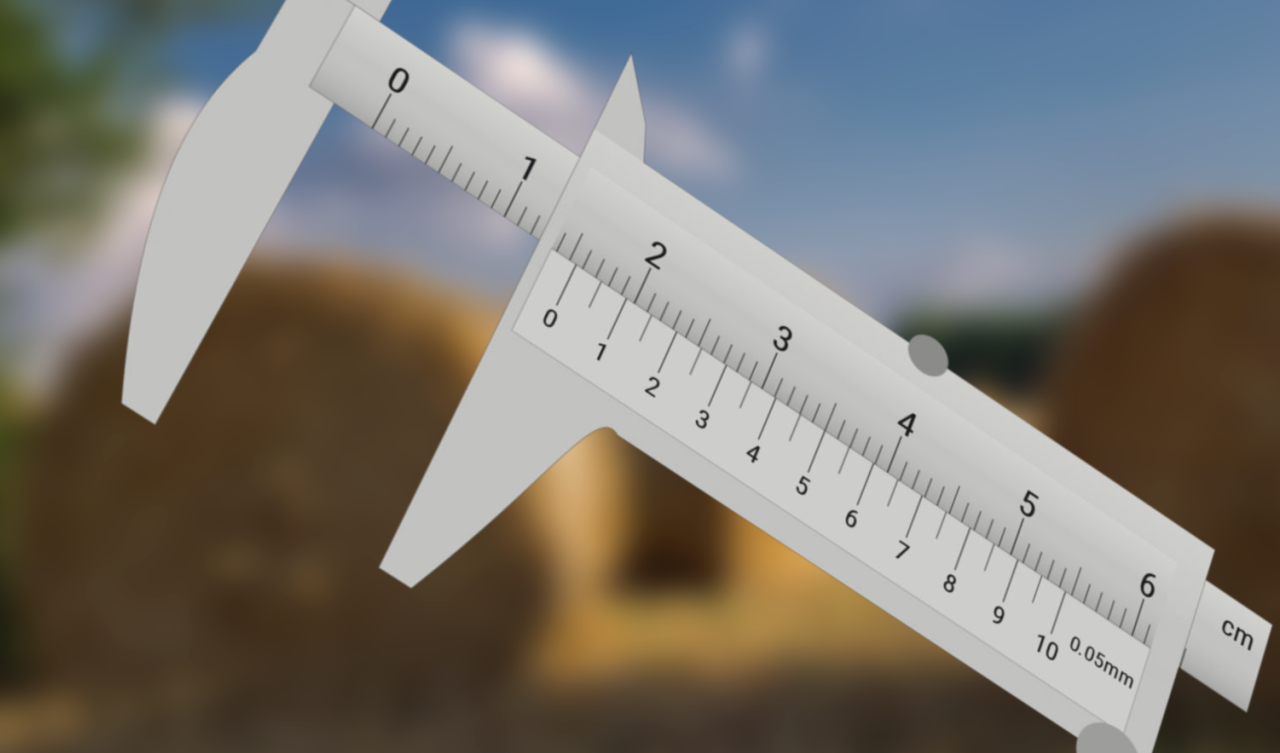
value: 15.5
